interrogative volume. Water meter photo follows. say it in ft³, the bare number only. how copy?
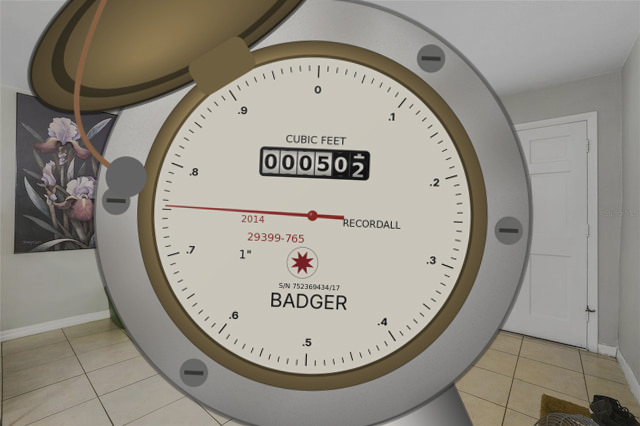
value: 501.75
